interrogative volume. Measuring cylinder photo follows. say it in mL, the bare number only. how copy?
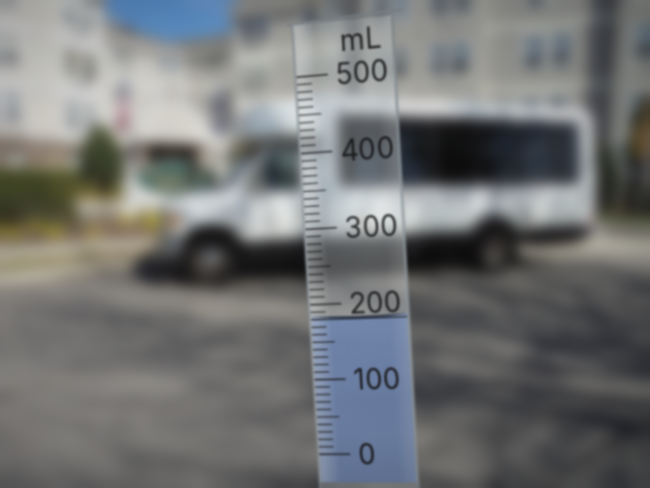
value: 180
